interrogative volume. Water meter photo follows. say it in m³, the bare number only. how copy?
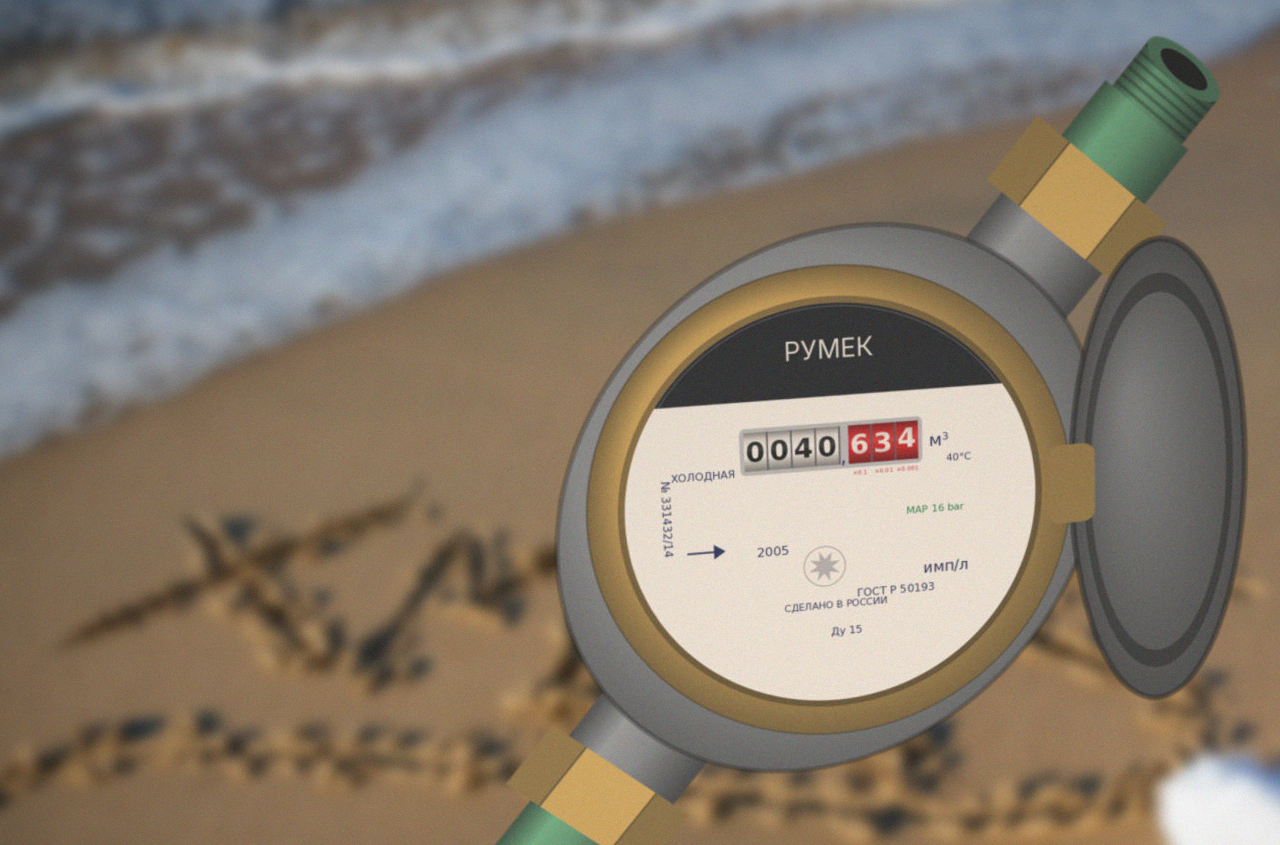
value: 40.634
